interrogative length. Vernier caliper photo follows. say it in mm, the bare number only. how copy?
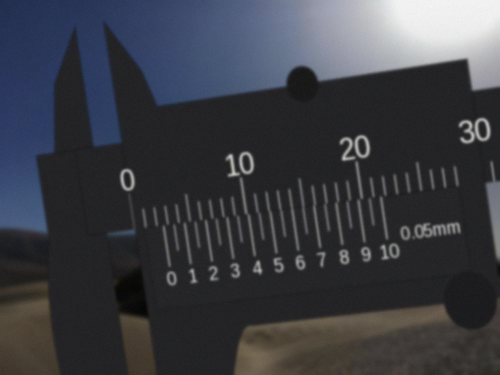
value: 2.6
